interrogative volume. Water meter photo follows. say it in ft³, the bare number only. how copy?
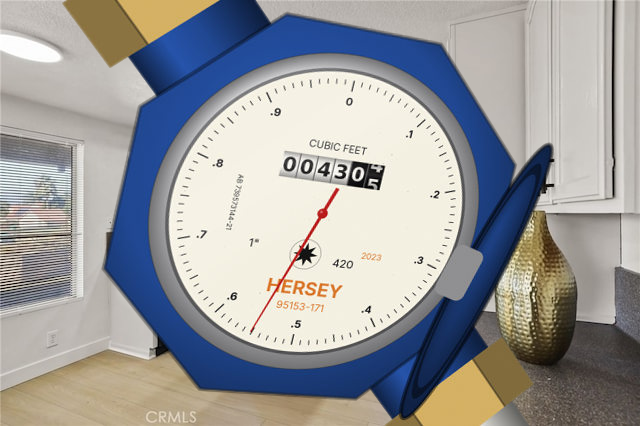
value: 4304.55
